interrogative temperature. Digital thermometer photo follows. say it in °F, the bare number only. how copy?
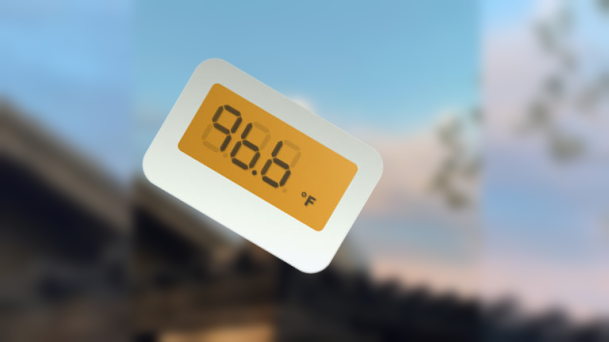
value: 96.6
